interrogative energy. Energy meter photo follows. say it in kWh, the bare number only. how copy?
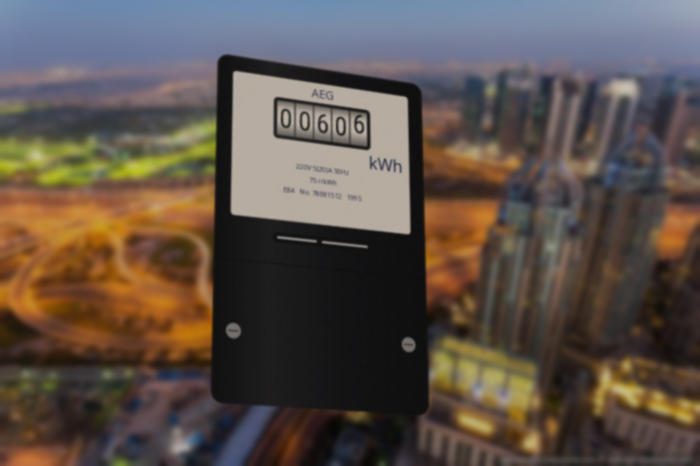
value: 606
